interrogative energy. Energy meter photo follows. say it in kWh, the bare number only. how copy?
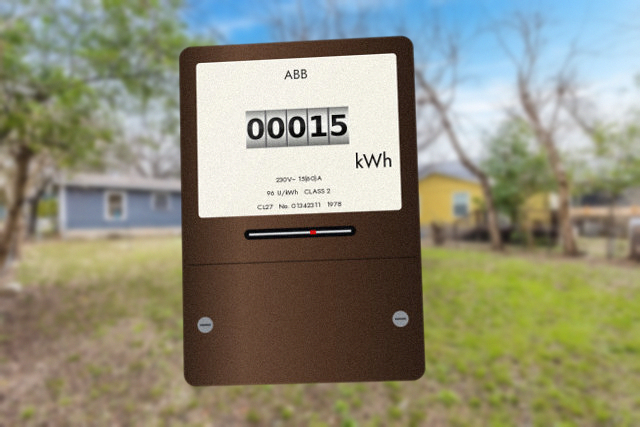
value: 15
